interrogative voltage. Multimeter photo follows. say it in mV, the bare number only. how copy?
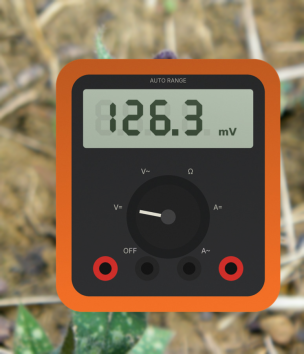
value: 126.3
